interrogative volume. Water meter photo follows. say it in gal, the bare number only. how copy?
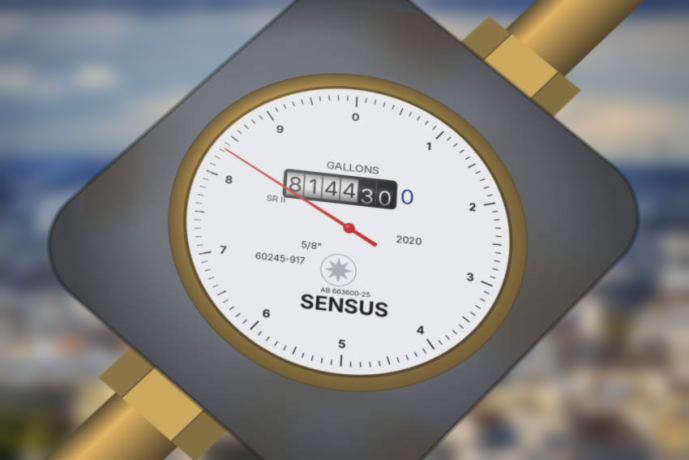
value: 8144298.3
